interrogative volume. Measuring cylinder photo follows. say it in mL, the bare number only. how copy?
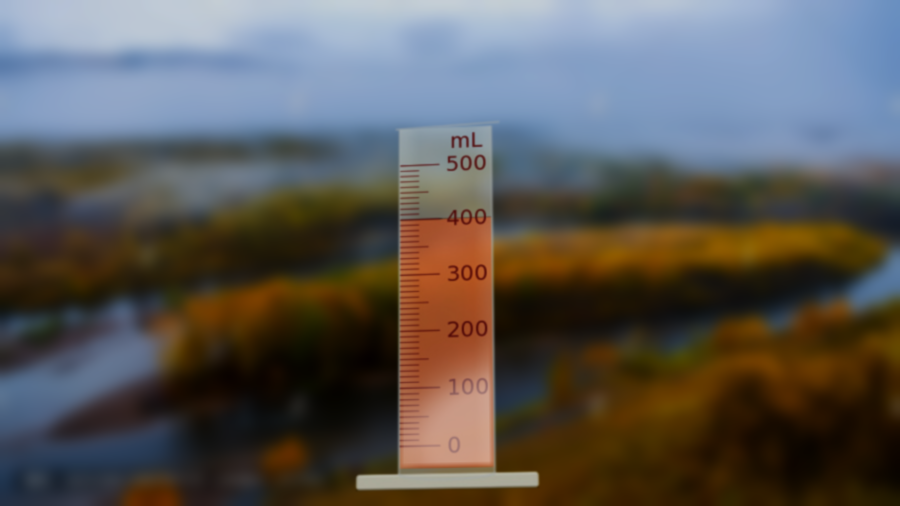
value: 400
